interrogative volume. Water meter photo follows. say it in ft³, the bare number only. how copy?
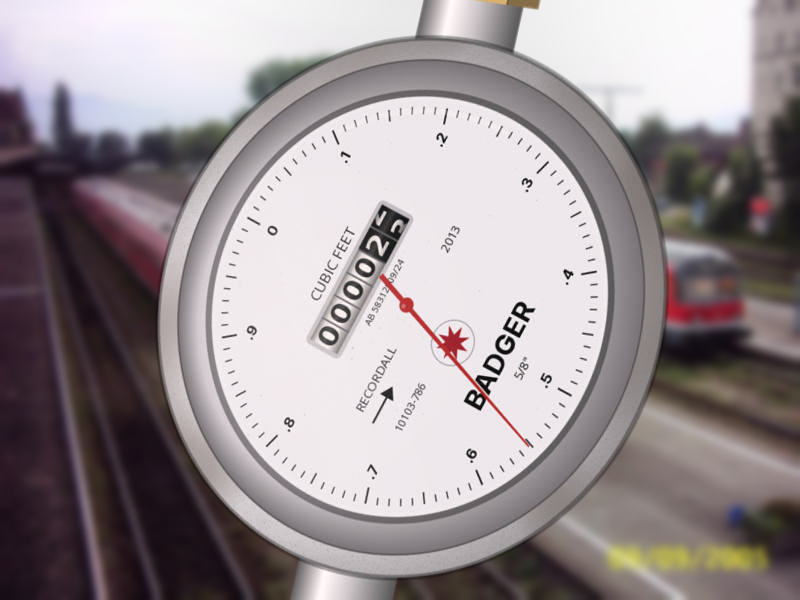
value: 22.55
